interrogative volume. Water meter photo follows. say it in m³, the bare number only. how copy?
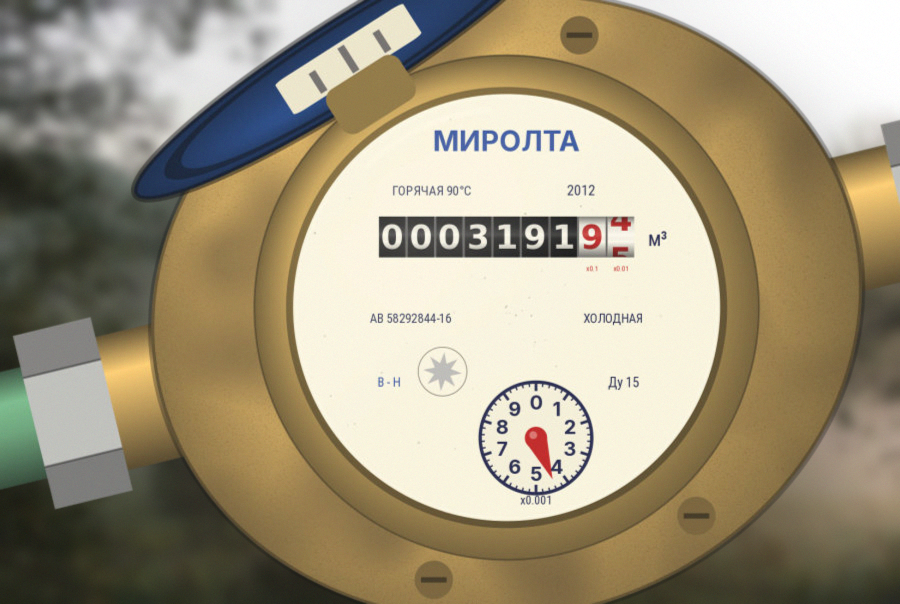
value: 3191.944
